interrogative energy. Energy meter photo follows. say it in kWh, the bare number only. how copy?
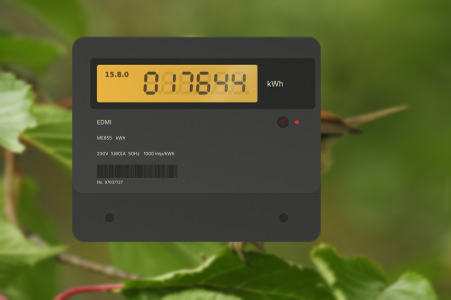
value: 17644
